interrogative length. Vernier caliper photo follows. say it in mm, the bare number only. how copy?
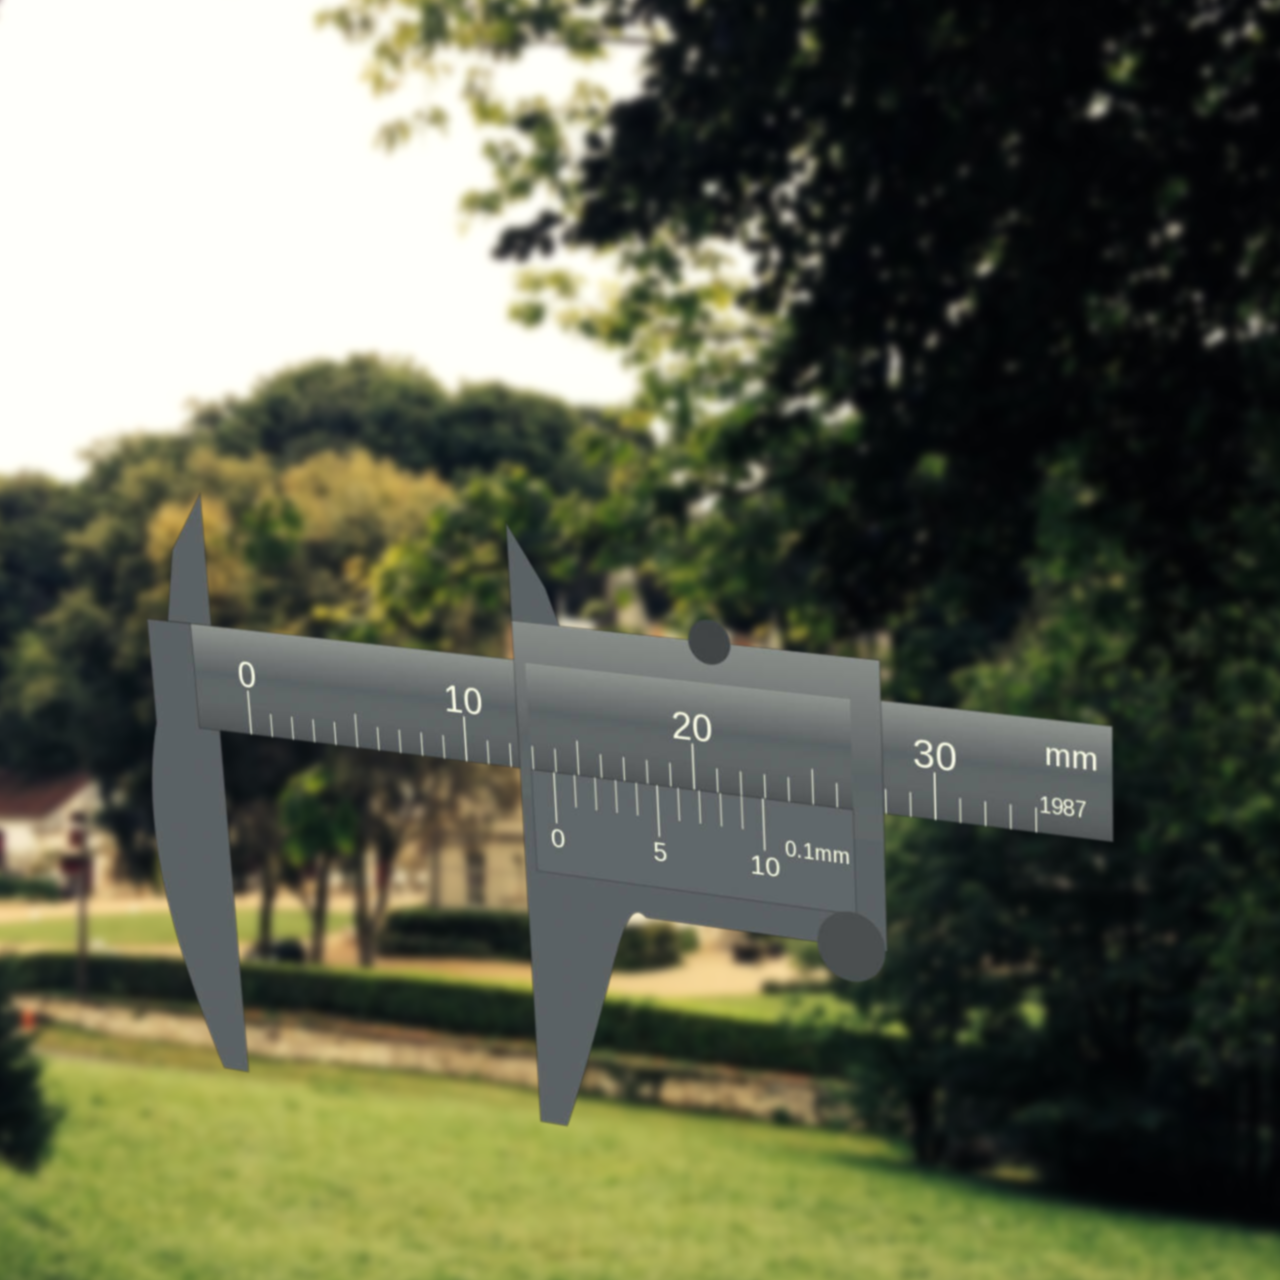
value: 13.9
